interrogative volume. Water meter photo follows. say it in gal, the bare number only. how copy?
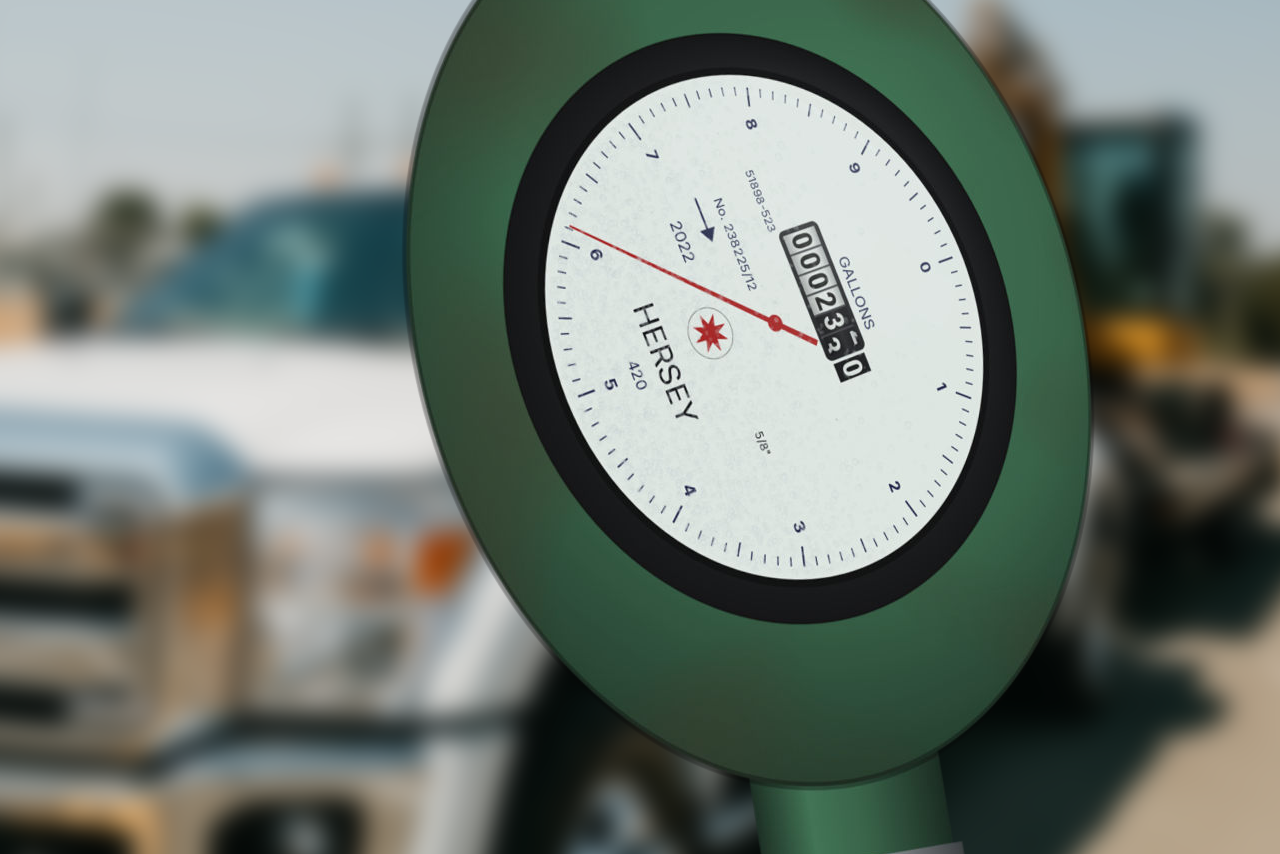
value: 2326.1
